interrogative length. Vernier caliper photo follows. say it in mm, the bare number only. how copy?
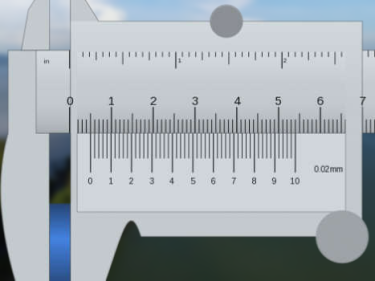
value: 5.0
